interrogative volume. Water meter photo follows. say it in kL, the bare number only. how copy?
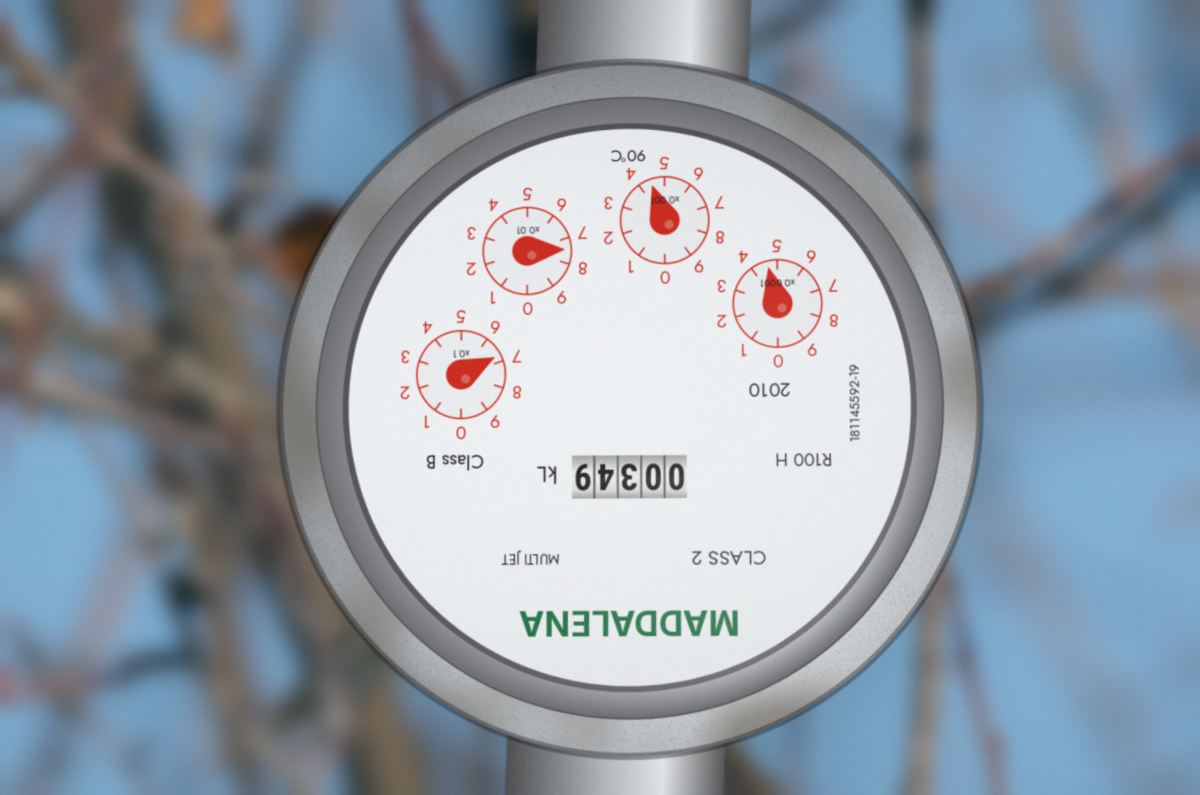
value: 349.6744
